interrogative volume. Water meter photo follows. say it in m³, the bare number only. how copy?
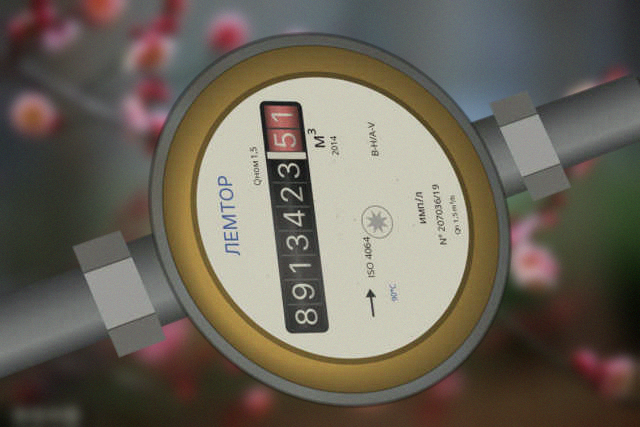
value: 8913423.51
